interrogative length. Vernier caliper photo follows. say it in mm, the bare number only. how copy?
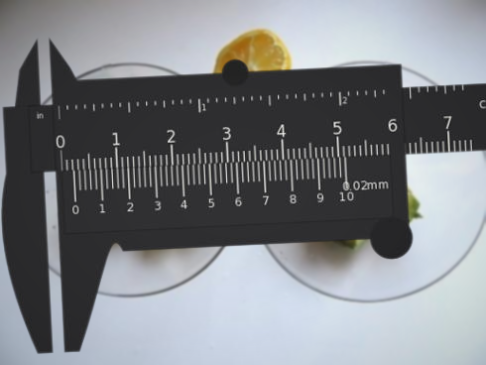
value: 2.2
